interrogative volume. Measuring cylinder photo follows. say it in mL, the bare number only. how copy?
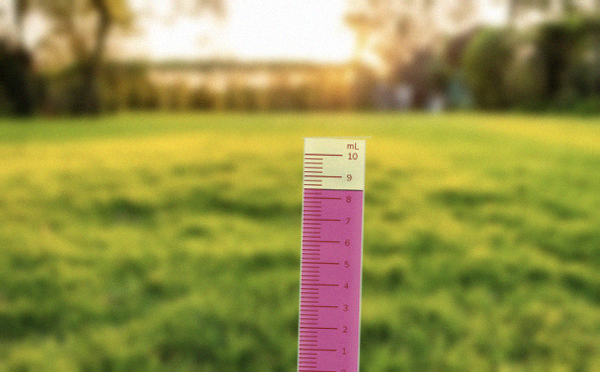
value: 8.4
